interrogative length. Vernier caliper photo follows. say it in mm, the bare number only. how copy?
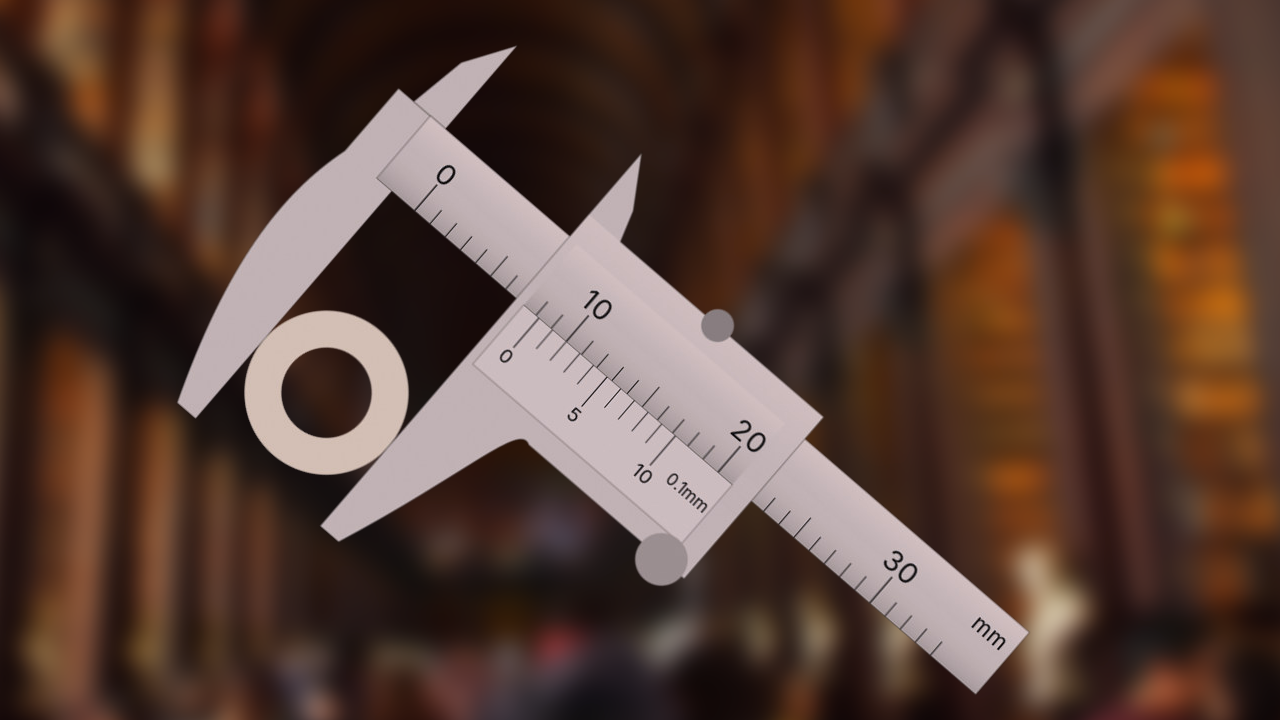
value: 8.2
